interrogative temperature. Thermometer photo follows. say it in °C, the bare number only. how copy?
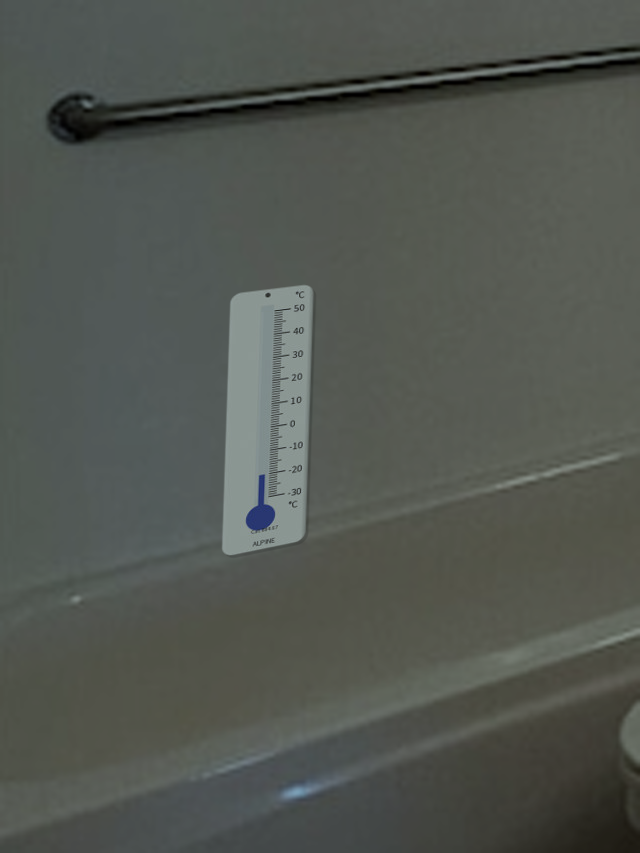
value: -20
